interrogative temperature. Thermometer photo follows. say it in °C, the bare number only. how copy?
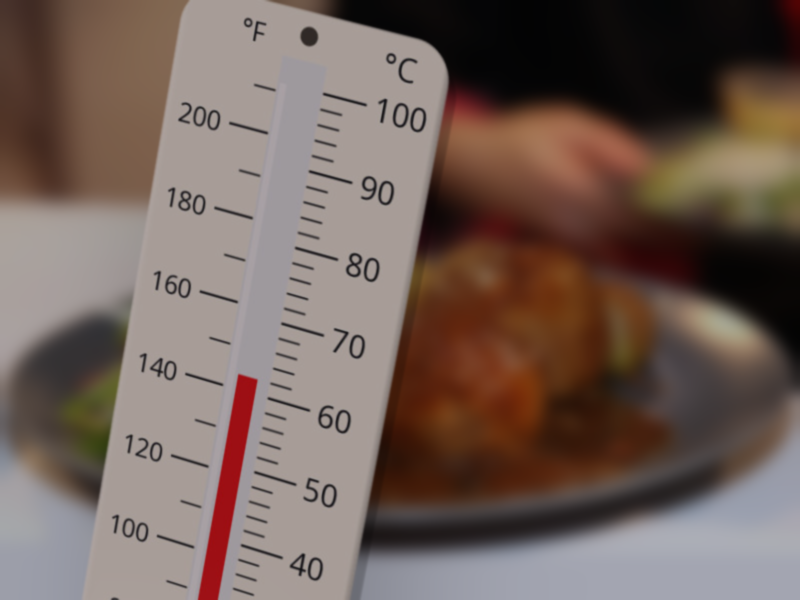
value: 62
